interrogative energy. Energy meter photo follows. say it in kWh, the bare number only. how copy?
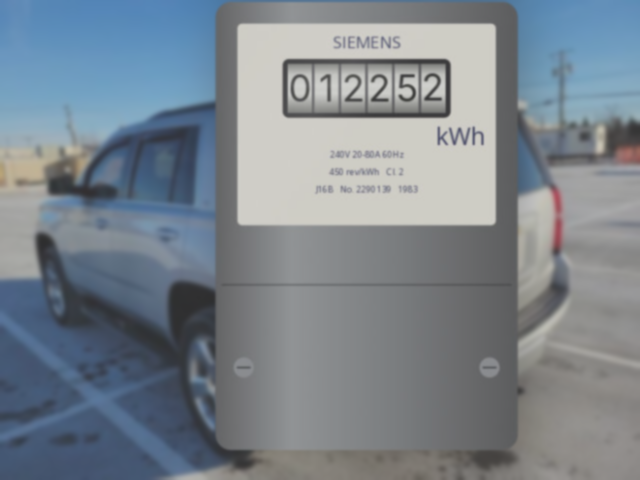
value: 12252
